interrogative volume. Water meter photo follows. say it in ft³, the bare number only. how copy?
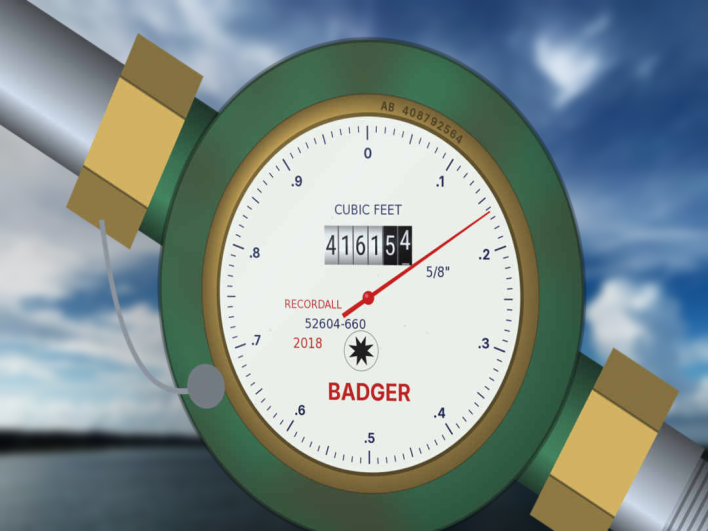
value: 416154.16
